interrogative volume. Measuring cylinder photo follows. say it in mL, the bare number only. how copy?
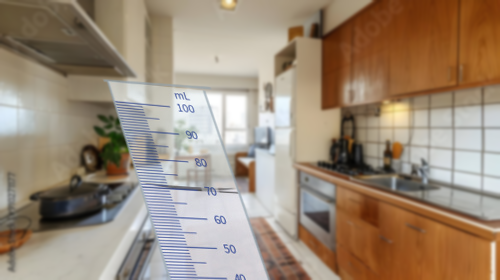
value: 70
